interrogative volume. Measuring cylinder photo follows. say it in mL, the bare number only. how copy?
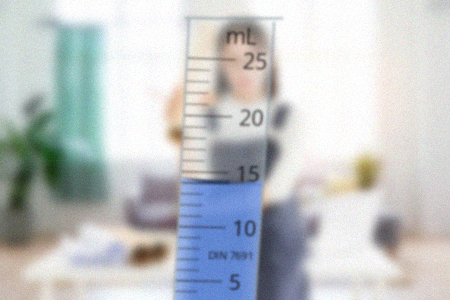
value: 14
